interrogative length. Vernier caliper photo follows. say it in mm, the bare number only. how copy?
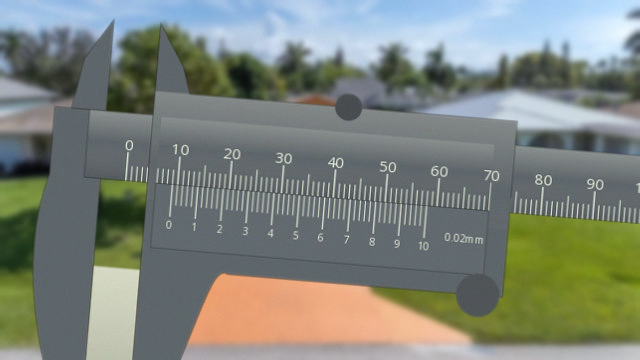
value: 9.0
